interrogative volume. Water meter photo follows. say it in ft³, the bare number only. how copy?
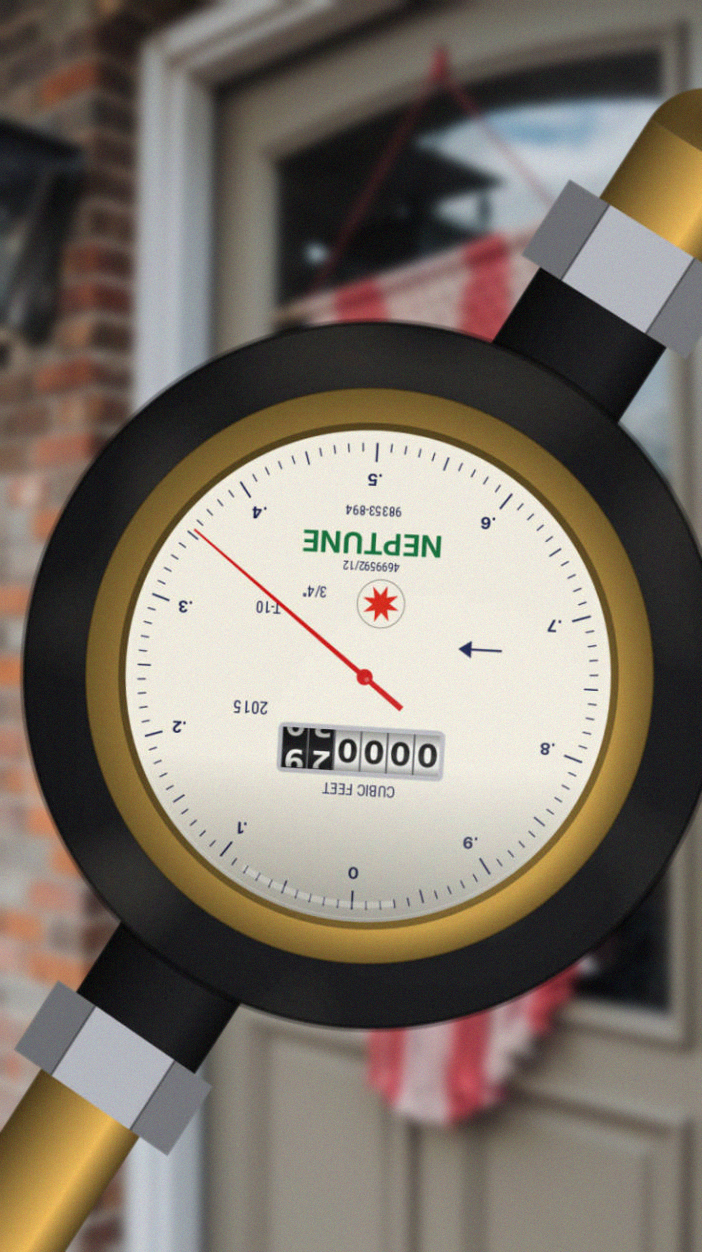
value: 29.35
